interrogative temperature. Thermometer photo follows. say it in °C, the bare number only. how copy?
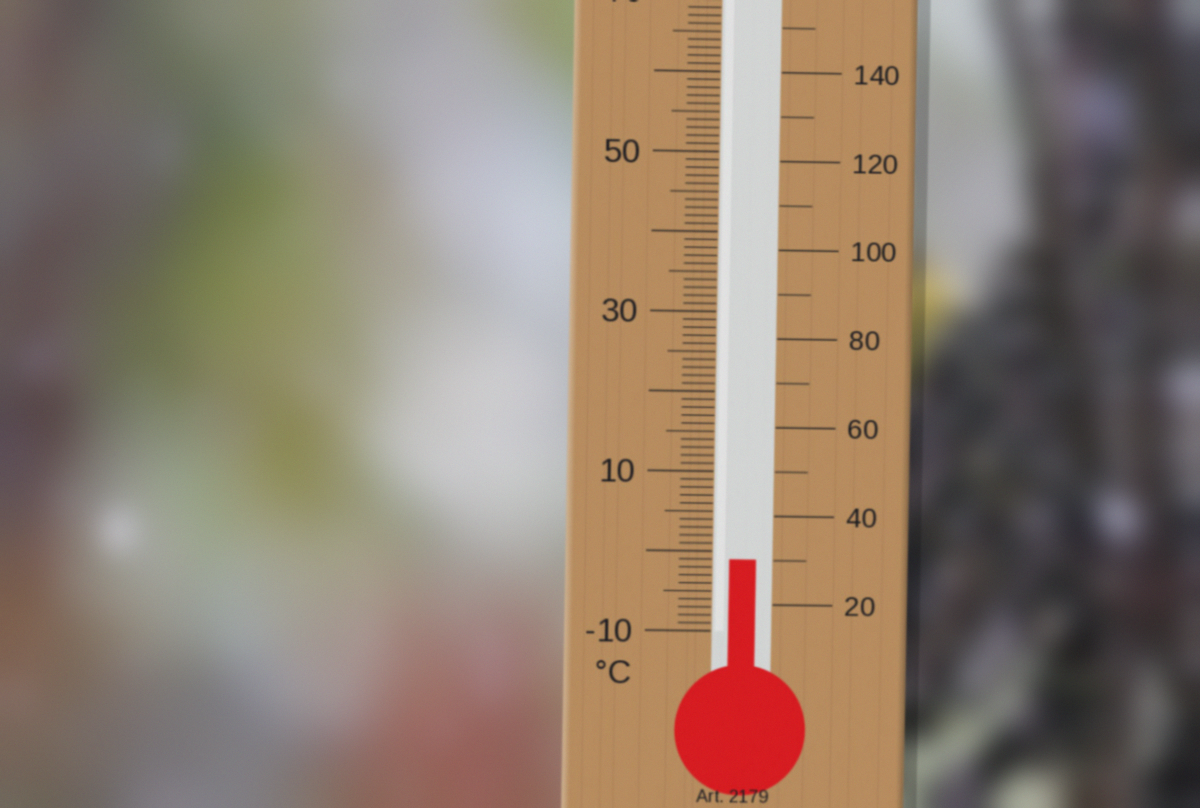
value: -1
